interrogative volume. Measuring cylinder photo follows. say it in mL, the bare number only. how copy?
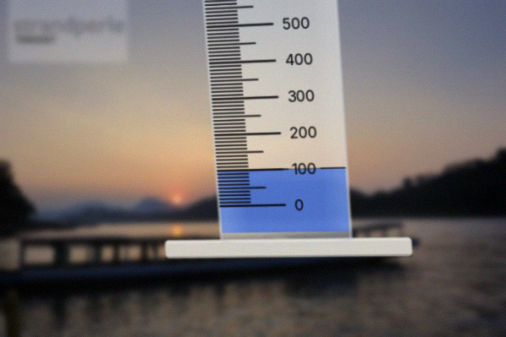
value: 100
